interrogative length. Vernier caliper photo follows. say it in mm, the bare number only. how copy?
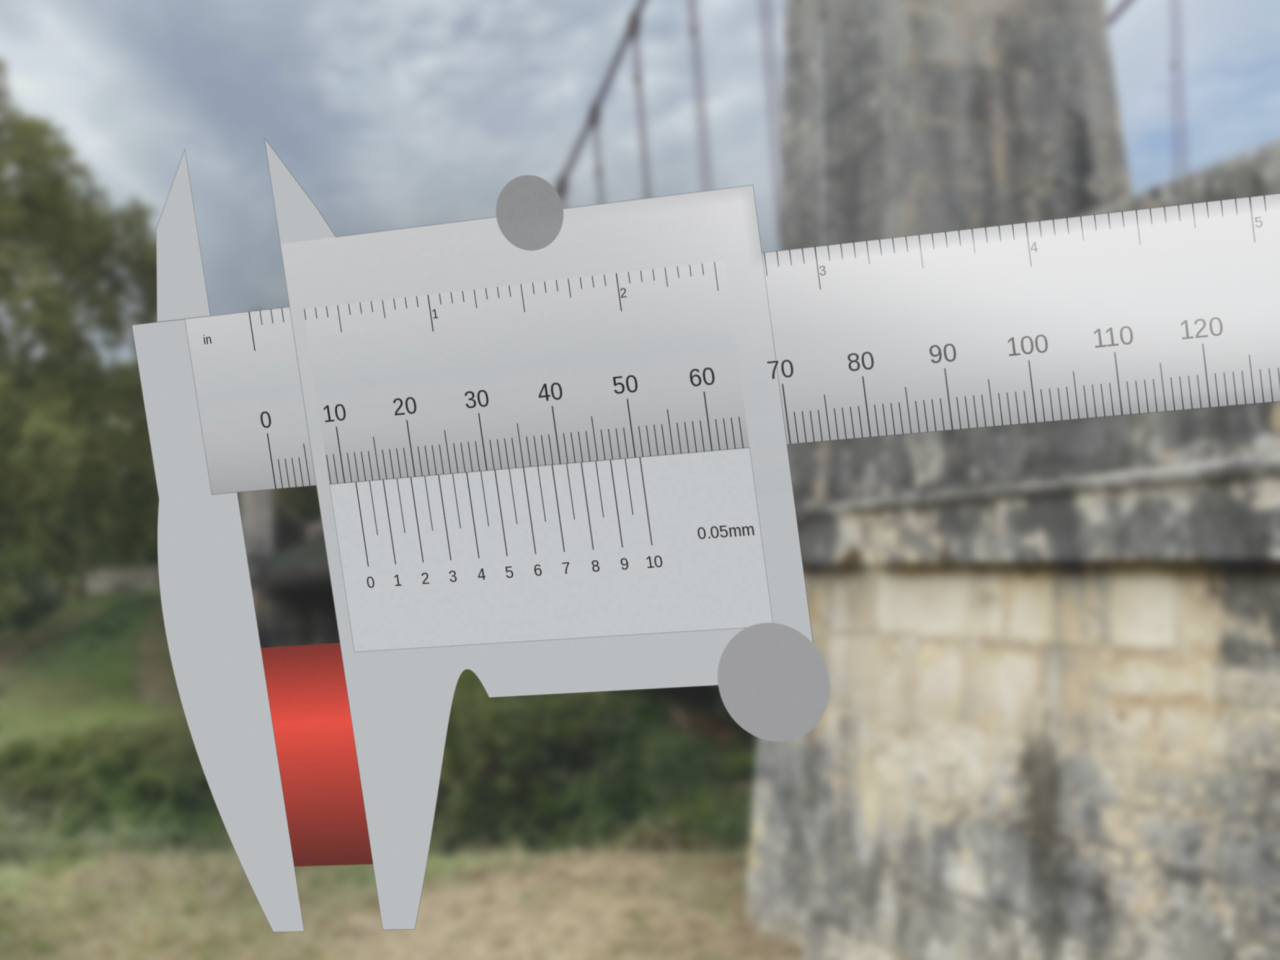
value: 11.6
